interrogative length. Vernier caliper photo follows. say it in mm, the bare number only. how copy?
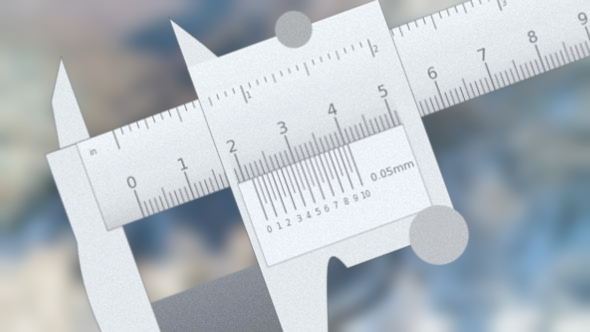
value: 21.5
